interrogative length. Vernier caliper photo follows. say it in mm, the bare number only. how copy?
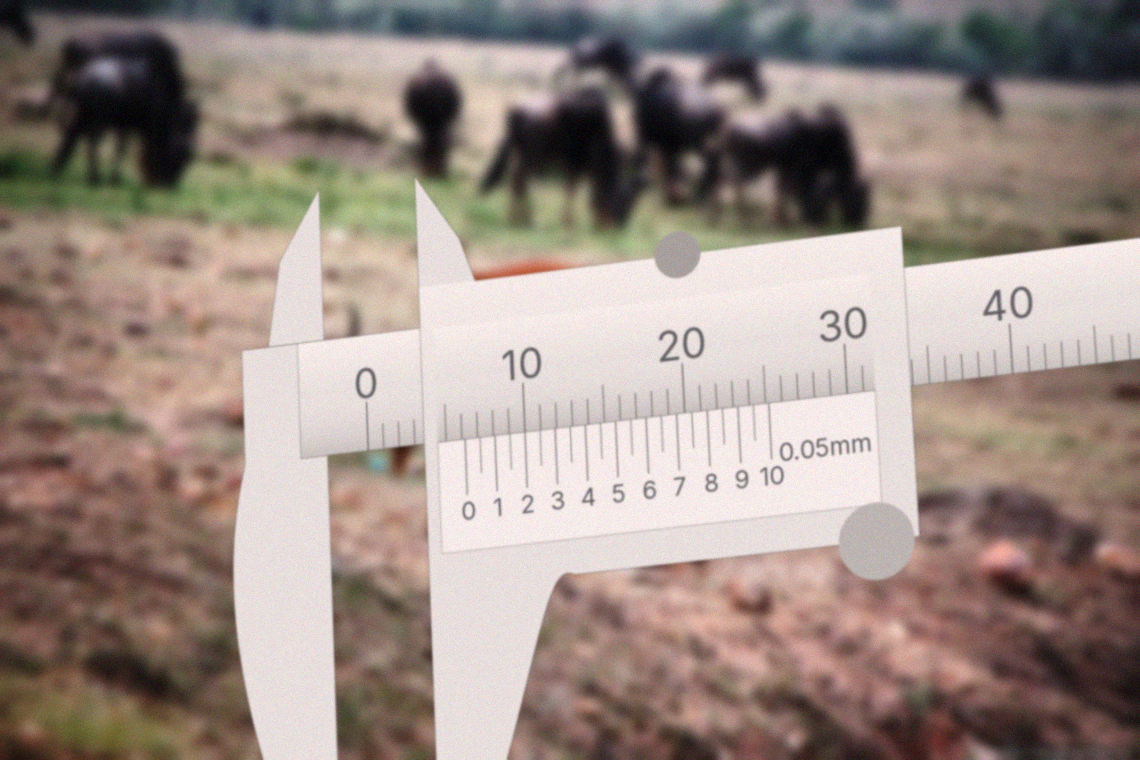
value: 6.2
